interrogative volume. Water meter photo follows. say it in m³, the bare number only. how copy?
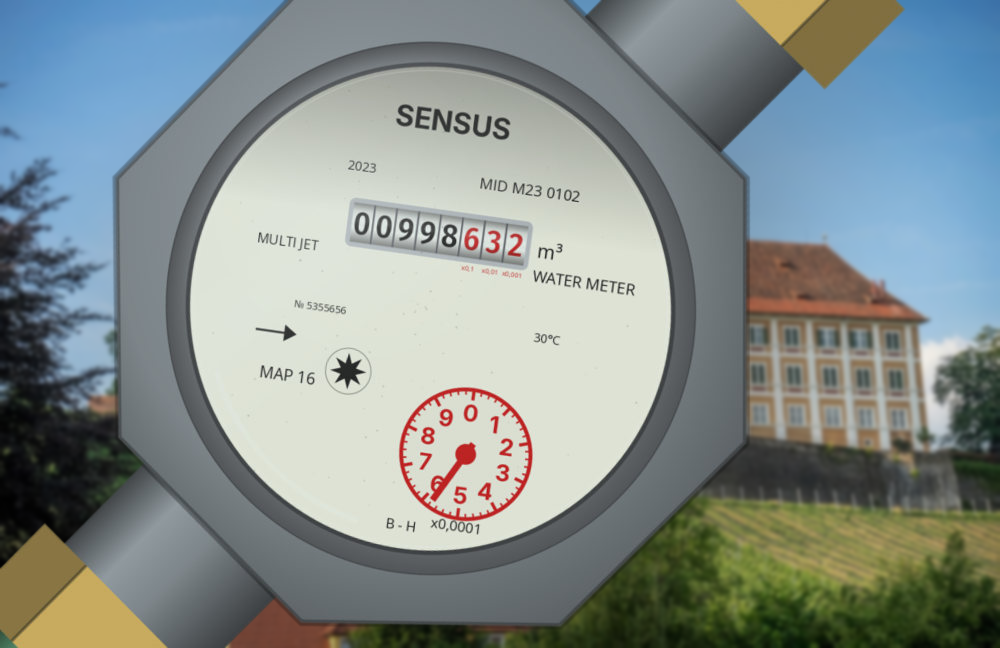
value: 998.6325
